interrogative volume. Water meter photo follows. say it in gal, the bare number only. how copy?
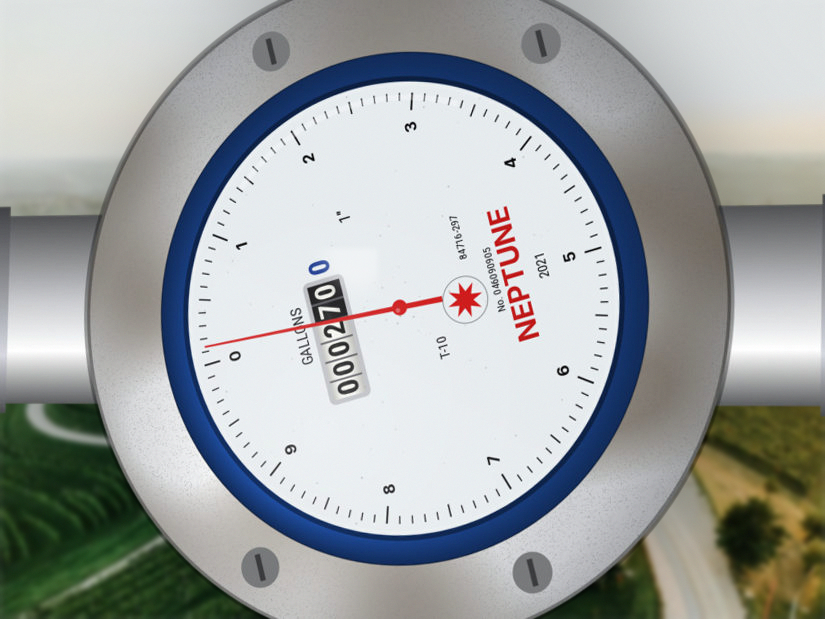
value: 2700.1
